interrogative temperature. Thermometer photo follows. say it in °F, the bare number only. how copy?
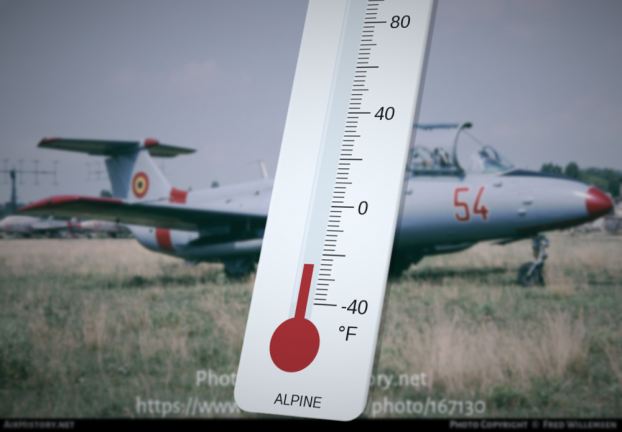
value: -24
